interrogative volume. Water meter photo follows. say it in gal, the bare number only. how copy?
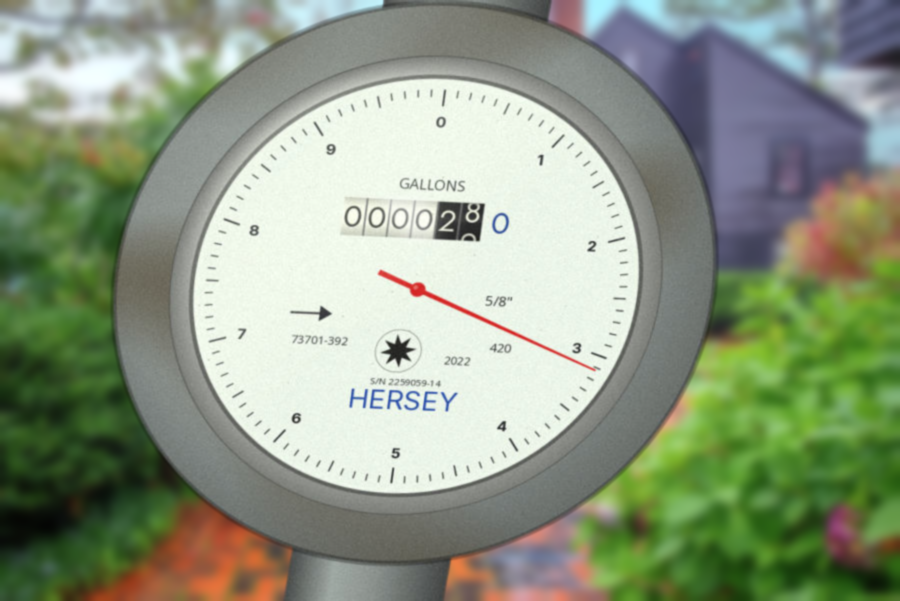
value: 283.1
